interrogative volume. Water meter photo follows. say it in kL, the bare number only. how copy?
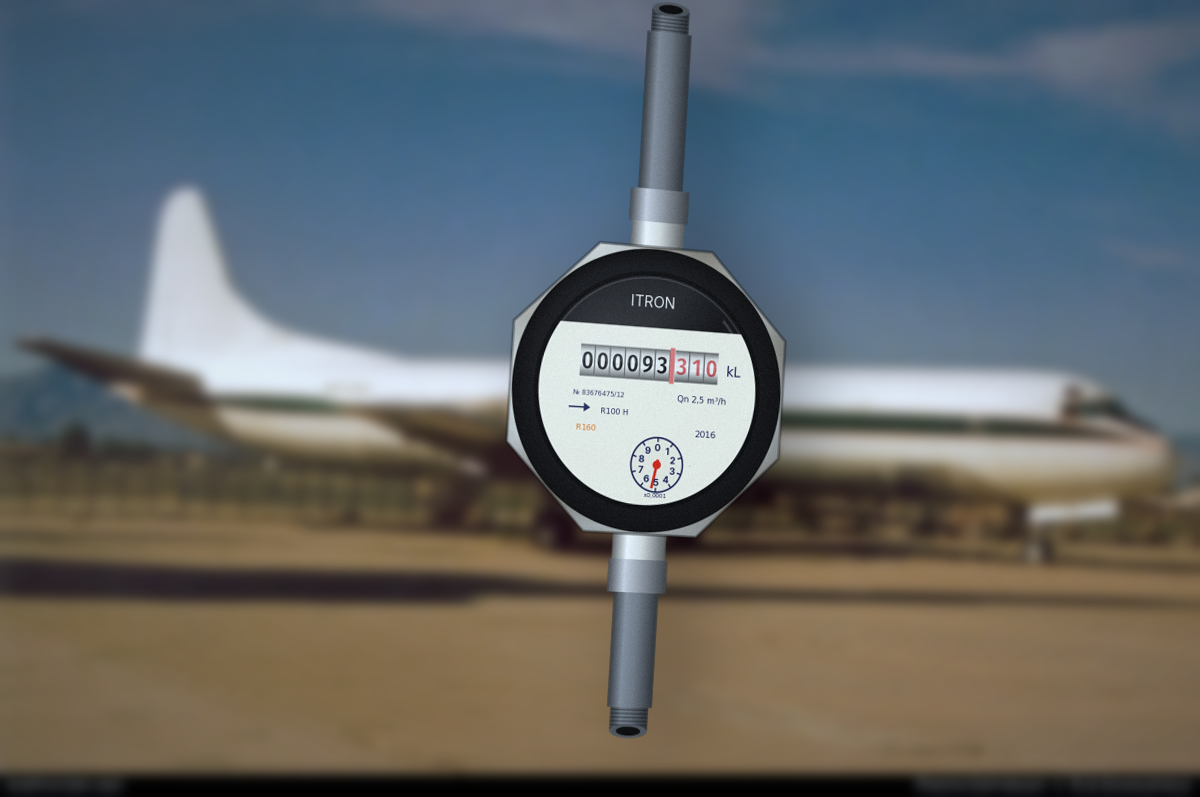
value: 93.3105
